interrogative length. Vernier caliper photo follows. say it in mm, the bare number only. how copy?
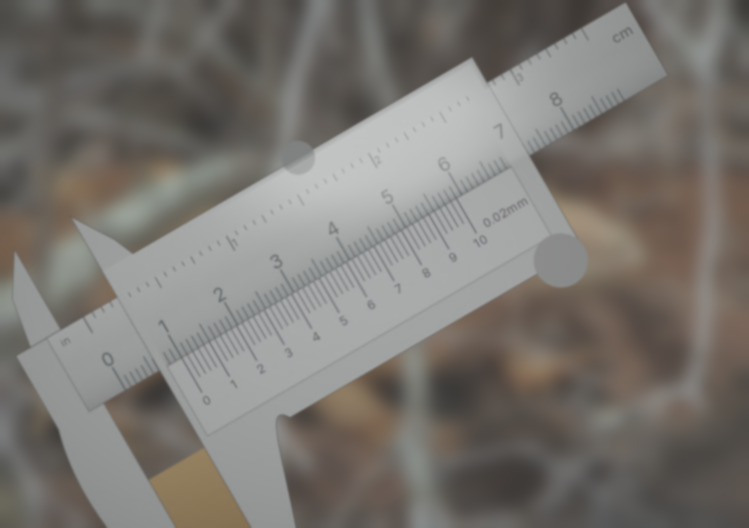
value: 10.0
